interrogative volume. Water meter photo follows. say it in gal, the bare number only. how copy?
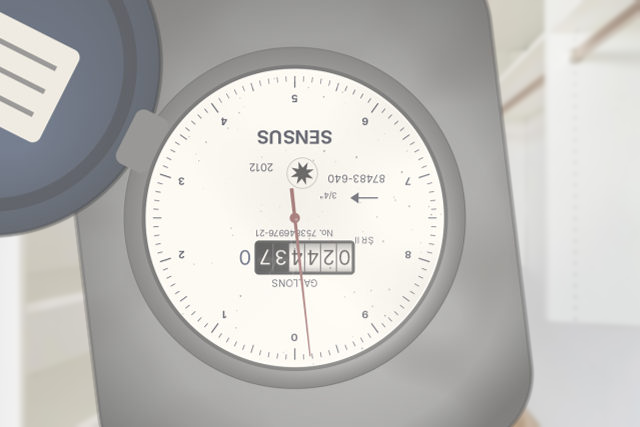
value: 244369.8
